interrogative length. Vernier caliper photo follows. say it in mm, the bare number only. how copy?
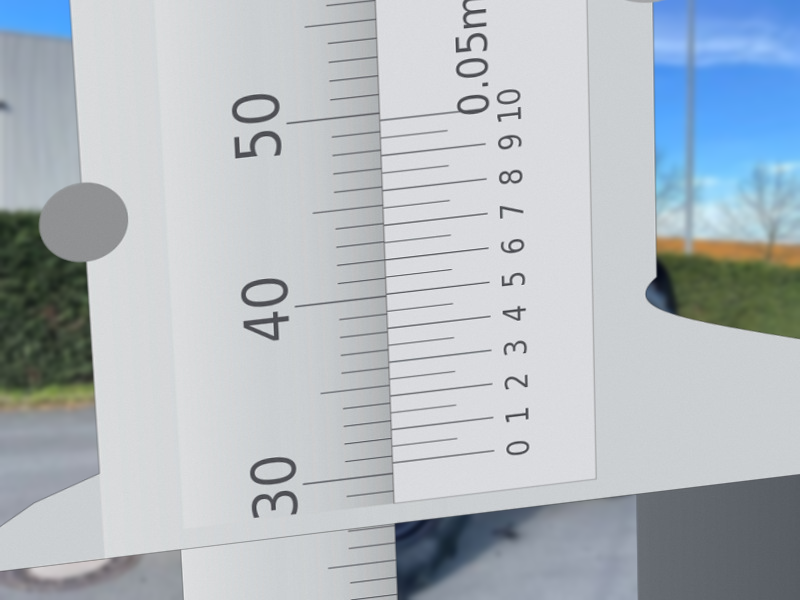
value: 30.6
